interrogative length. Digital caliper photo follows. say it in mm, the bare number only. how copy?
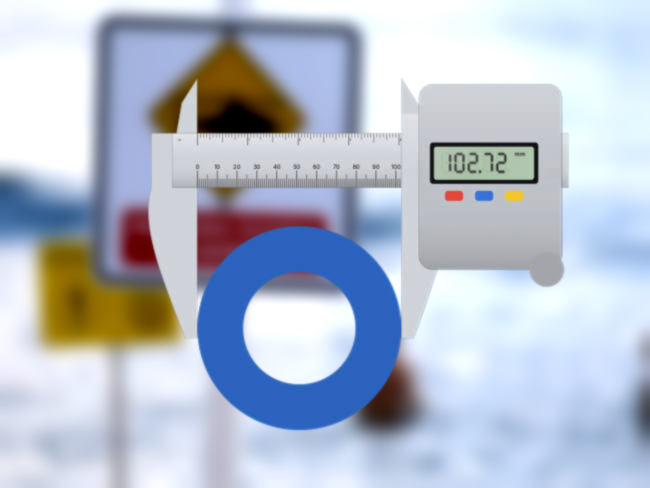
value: 102.72
